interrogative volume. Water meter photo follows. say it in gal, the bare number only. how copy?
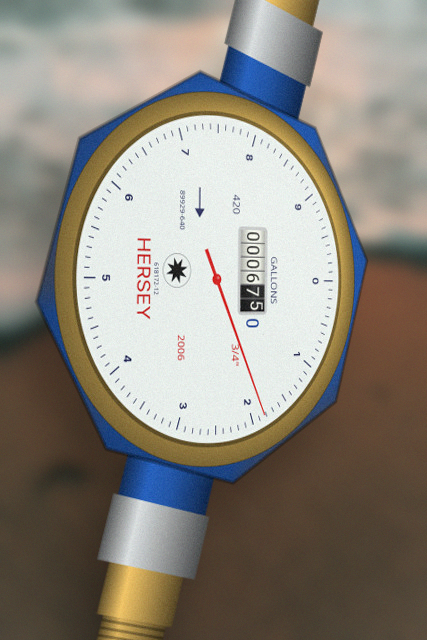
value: 6751.8
